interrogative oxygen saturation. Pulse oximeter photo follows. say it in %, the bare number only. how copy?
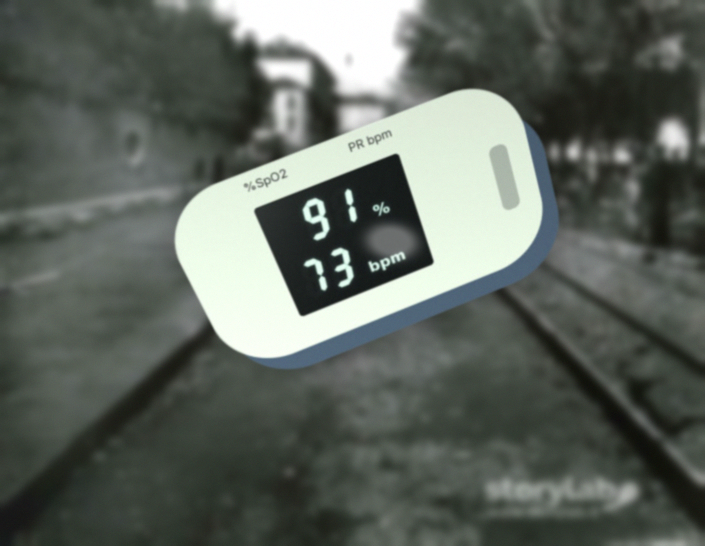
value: 91
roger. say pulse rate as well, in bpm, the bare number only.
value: 73
